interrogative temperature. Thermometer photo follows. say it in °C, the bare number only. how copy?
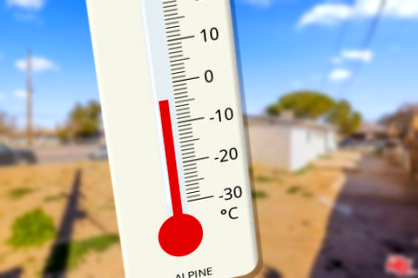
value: -4
